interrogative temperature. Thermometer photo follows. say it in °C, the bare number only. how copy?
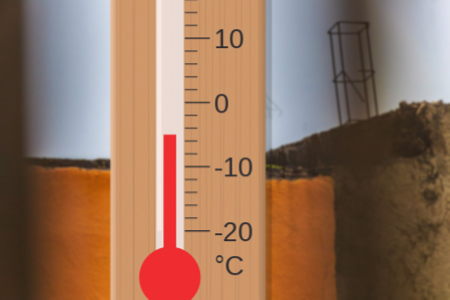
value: -5
